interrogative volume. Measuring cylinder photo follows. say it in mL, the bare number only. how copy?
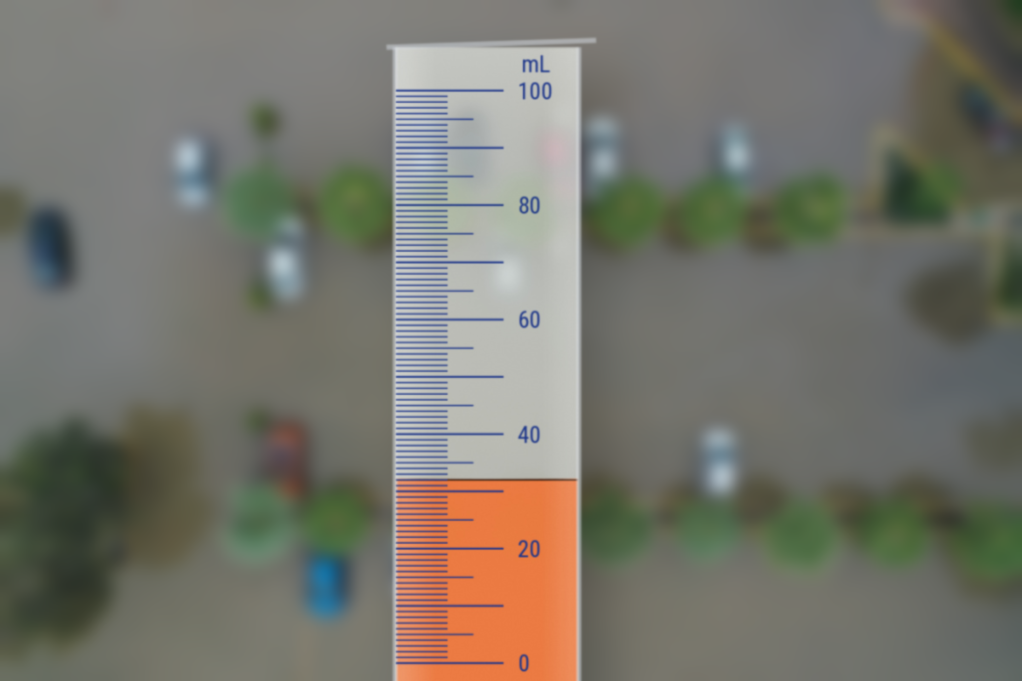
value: 32
